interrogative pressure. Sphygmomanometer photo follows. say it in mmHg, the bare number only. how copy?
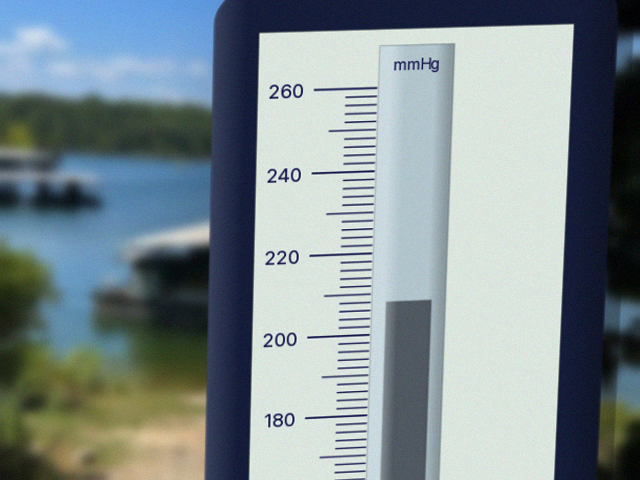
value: 208
